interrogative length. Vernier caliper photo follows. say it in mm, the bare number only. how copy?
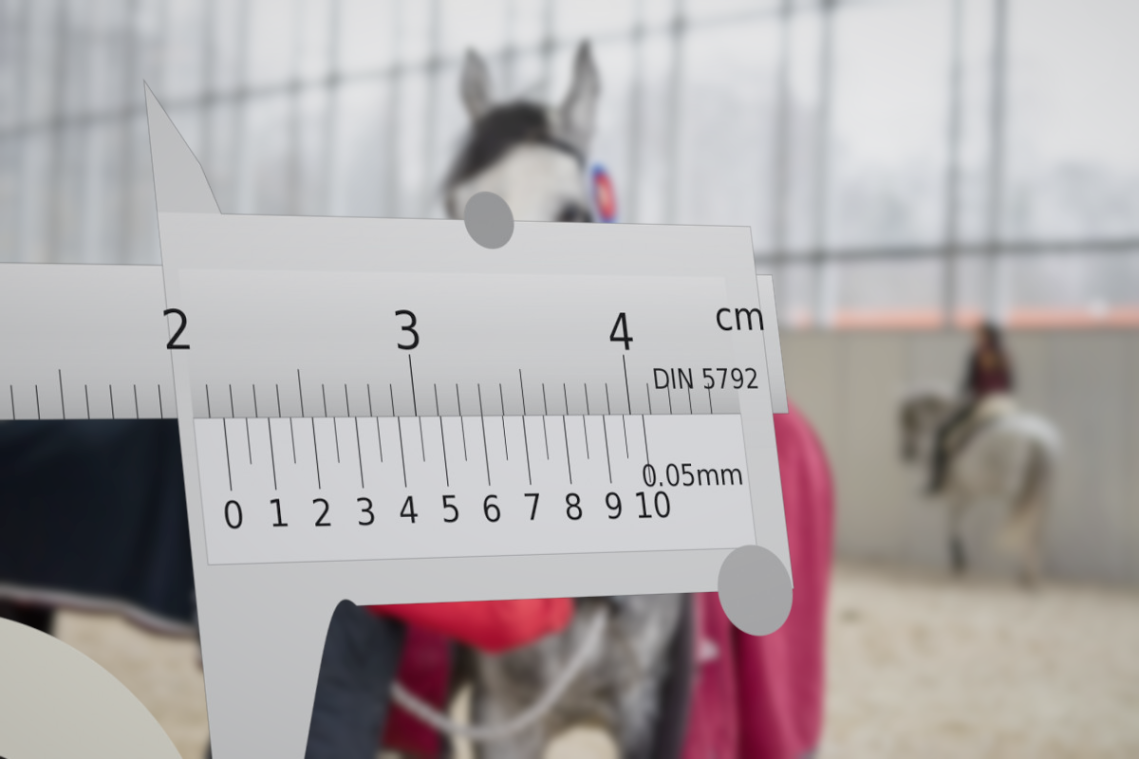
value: 21.6
